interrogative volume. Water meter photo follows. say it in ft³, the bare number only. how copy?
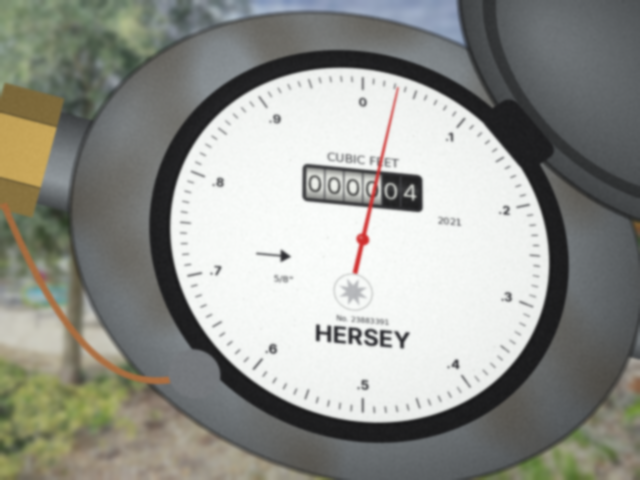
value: 4.03
